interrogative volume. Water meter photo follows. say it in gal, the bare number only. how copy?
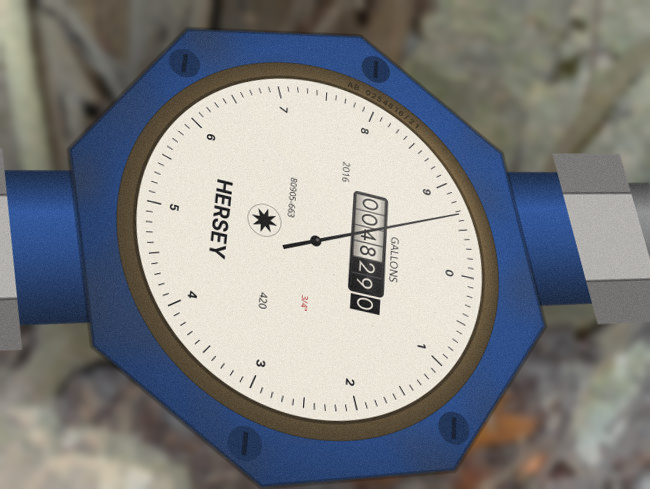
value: 48289.3
